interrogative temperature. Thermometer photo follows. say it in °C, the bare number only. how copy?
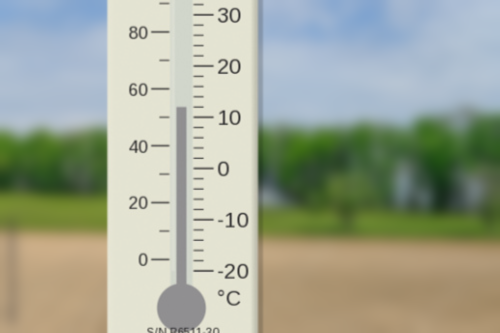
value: 12
